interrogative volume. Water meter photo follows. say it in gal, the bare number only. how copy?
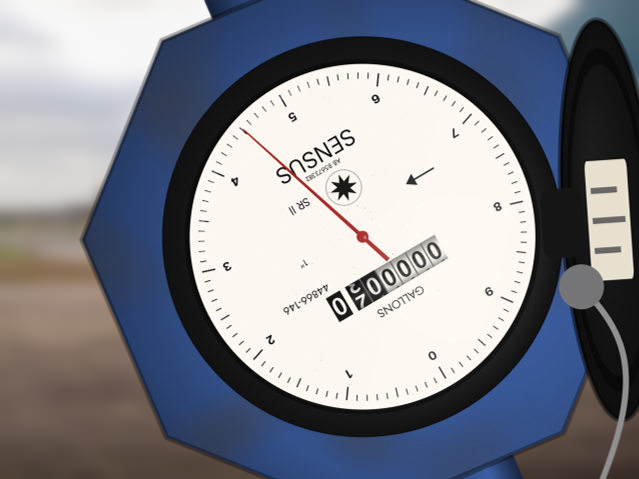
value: 24.5
